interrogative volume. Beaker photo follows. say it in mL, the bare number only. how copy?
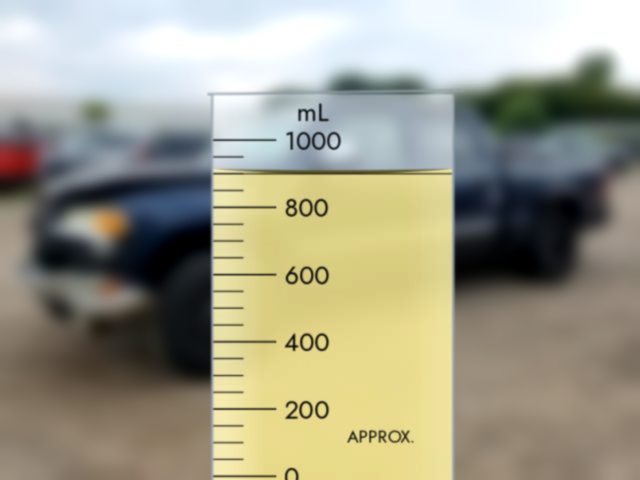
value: 900
